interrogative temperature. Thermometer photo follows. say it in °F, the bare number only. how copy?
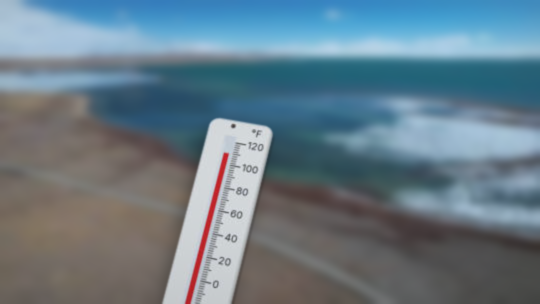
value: 110
